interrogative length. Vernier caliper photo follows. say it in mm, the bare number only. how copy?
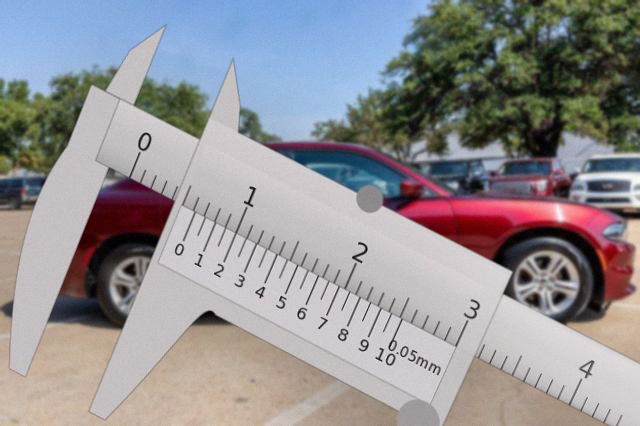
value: 6.2
